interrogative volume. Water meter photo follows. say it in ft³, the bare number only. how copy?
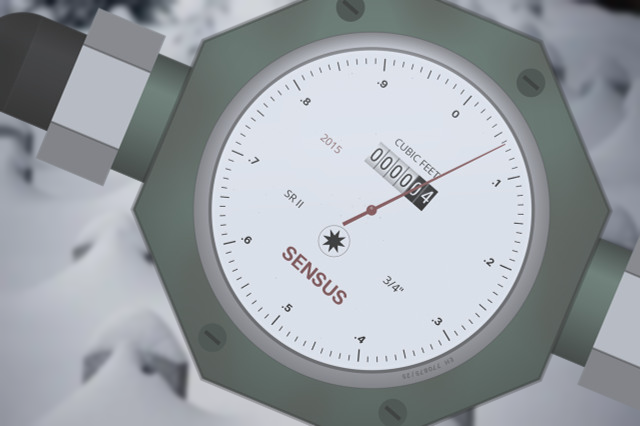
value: 4.06
